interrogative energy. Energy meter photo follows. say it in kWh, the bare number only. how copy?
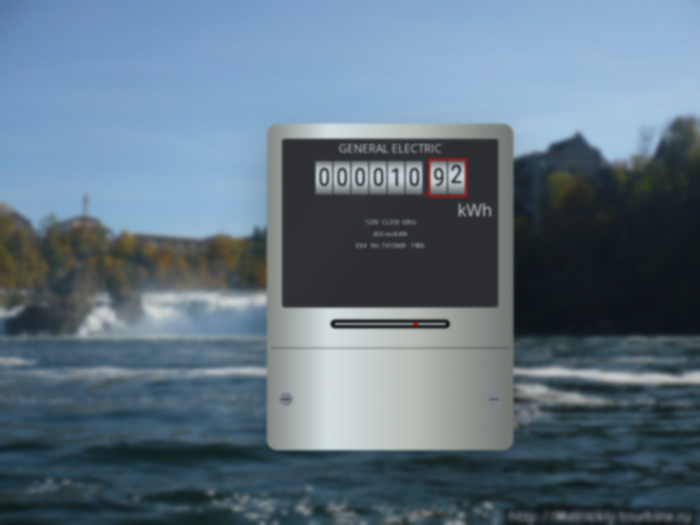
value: 10.92
